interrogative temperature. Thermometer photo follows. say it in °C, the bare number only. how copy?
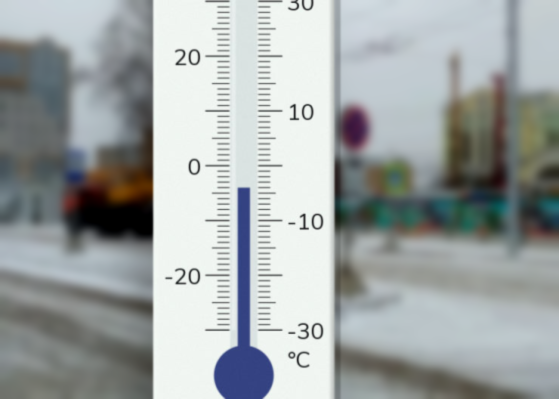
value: -4
